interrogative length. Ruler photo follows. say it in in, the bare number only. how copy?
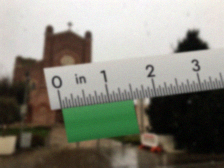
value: 1.5
